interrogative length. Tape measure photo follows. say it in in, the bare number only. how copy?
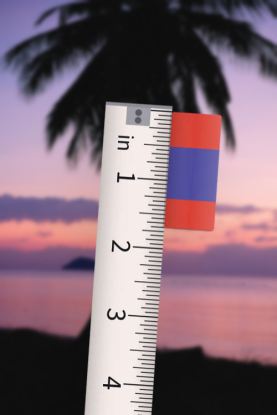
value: 1.6875
